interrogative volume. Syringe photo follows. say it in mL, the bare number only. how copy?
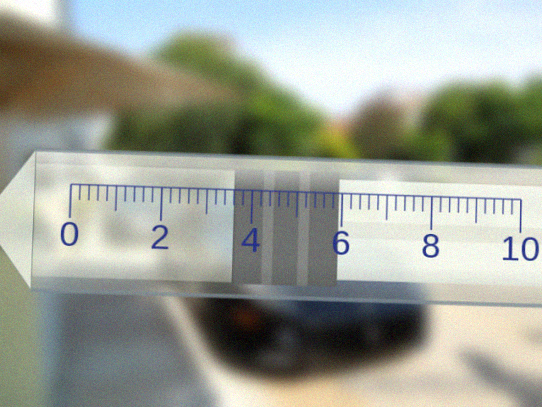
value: 3.6
